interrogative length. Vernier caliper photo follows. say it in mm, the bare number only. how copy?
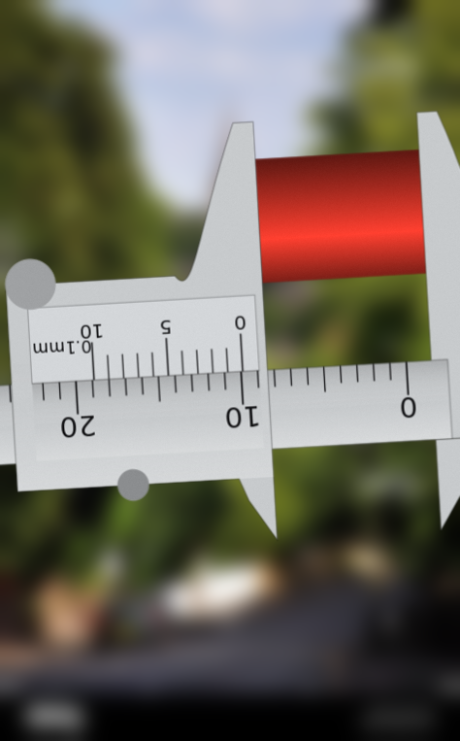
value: 9.9
